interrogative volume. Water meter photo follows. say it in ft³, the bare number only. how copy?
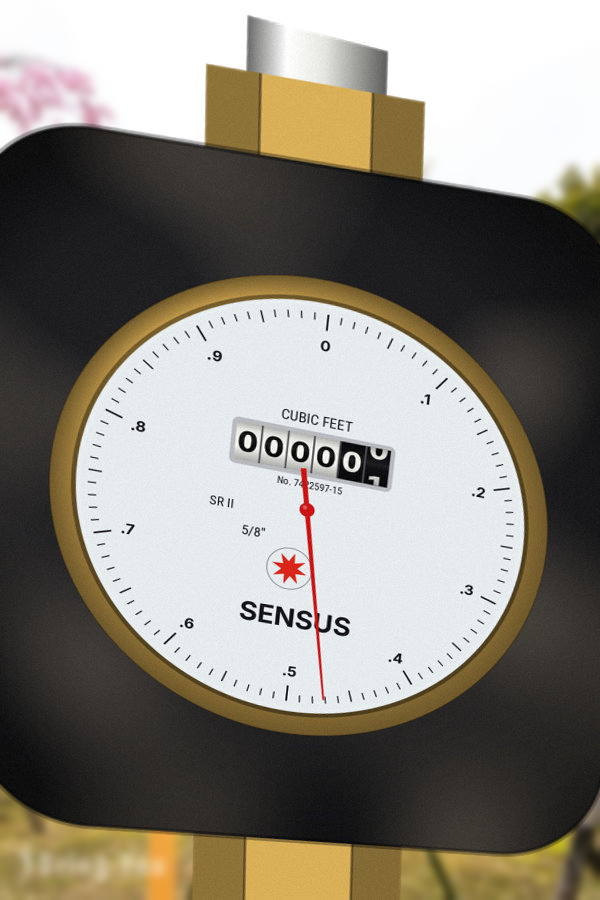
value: 0.47
